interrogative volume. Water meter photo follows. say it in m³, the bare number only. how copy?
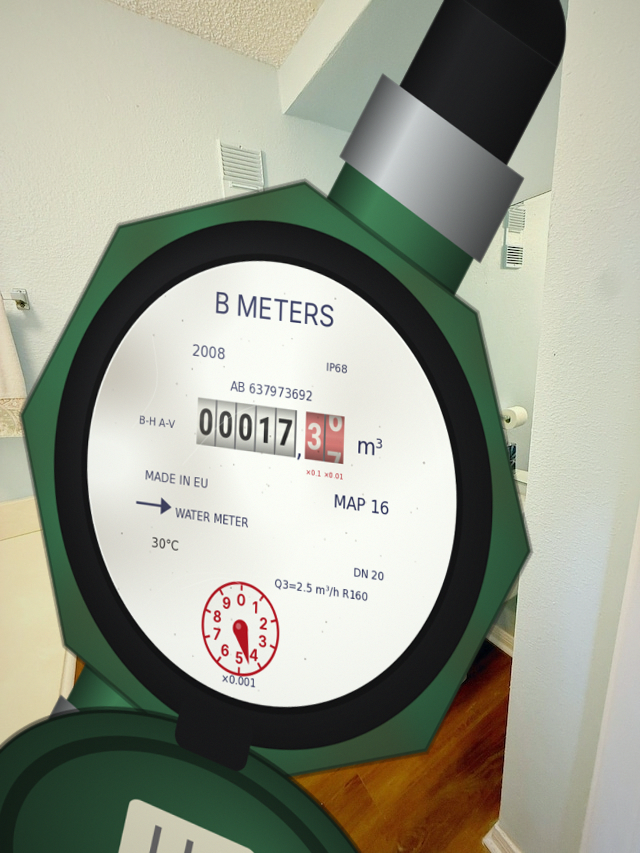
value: 17.364
